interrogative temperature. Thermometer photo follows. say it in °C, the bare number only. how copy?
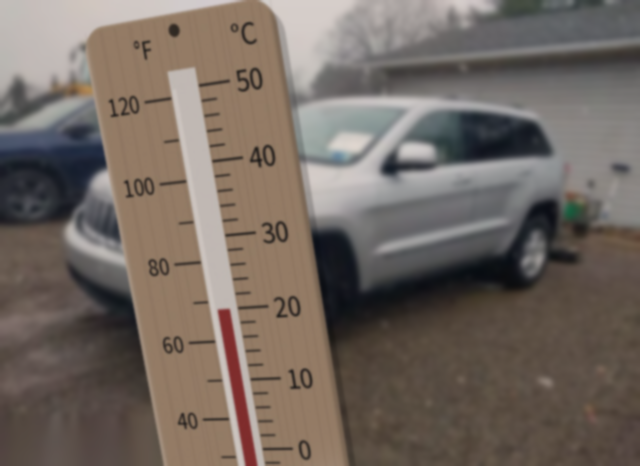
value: 20
